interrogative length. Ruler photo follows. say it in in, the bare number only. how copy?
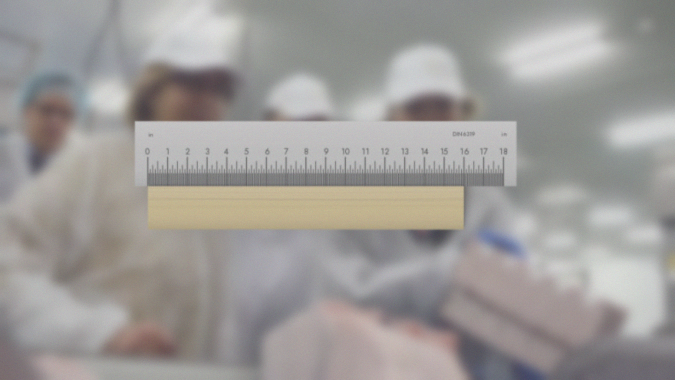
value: 16
